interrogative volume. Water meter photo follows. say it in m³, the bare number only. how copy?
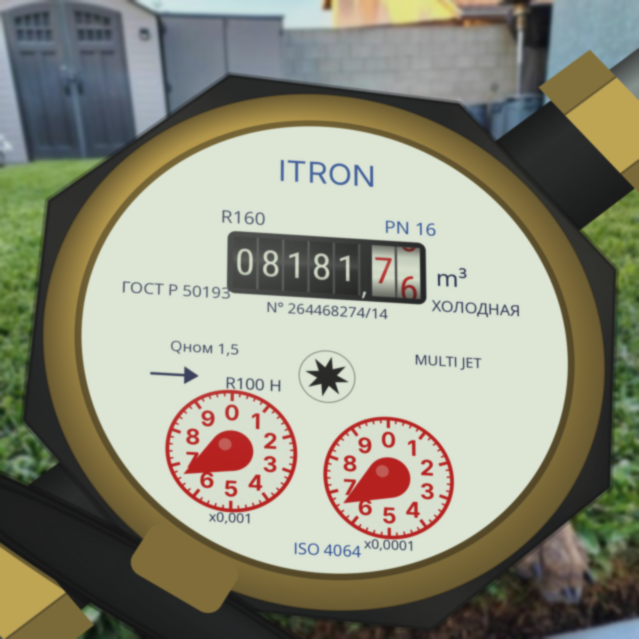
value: 8181.7566
